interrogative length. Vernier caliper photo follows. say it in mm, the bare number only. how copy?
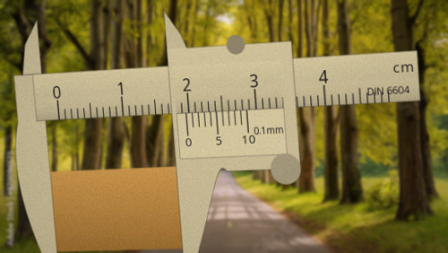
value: 19.6
